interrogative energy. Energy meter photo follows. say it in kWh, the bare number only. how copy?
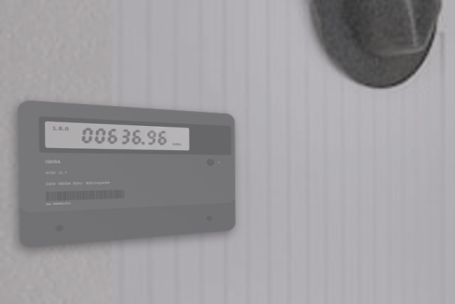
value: 636.96
